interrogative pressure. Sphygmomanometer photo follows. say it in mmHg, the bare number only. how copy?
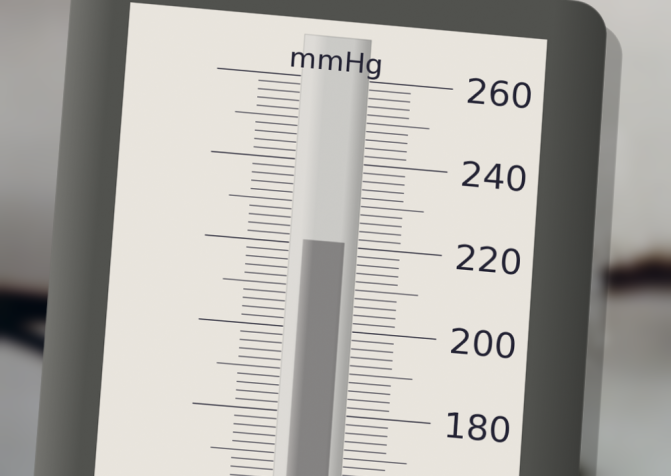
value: 221
